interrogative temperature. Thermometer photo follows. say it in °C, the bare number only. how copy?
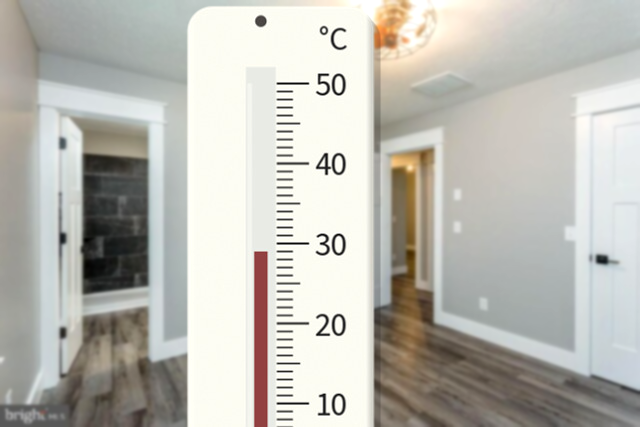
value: 29
